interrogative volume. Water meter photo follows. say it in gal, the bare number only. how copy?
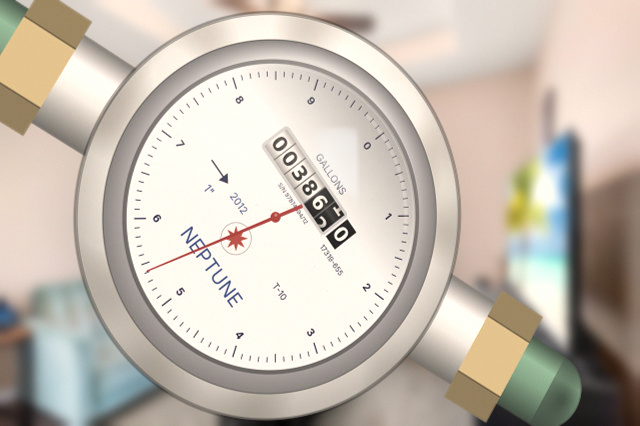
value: 38615.4
